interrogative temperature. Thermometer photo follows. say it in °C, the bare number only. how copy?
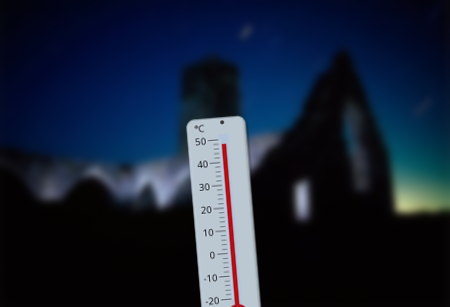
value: 48
